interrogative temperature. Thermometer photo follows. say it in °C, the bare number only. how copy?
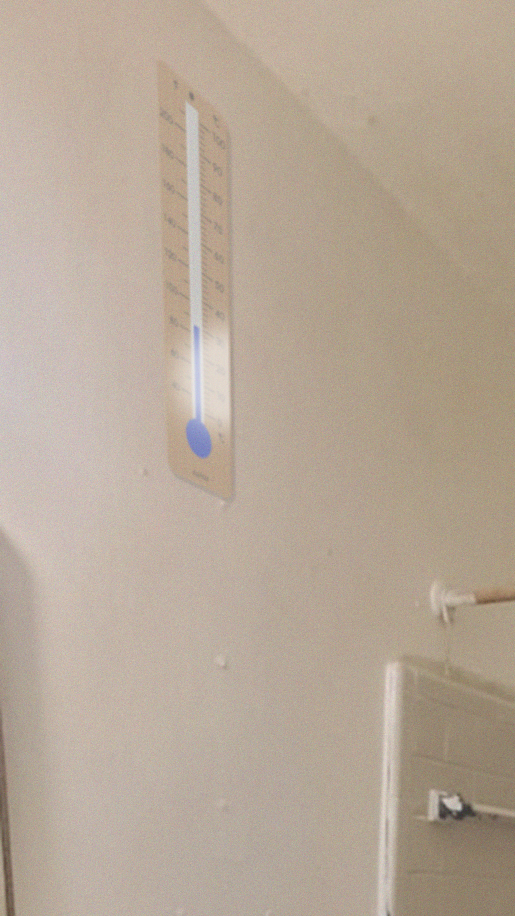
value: 30
